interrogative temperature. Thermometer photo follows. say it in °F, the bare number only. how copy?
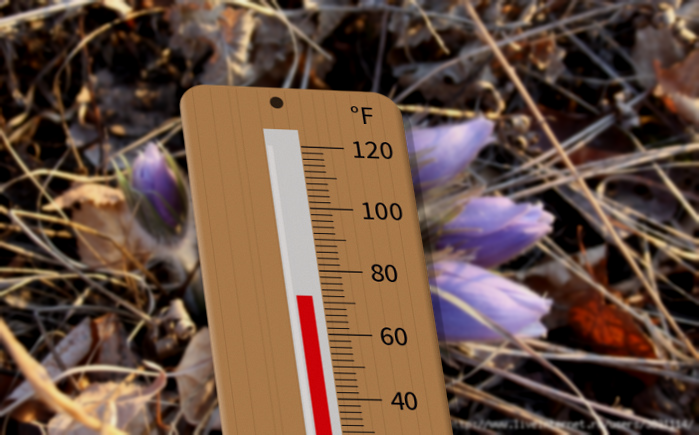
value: 72
